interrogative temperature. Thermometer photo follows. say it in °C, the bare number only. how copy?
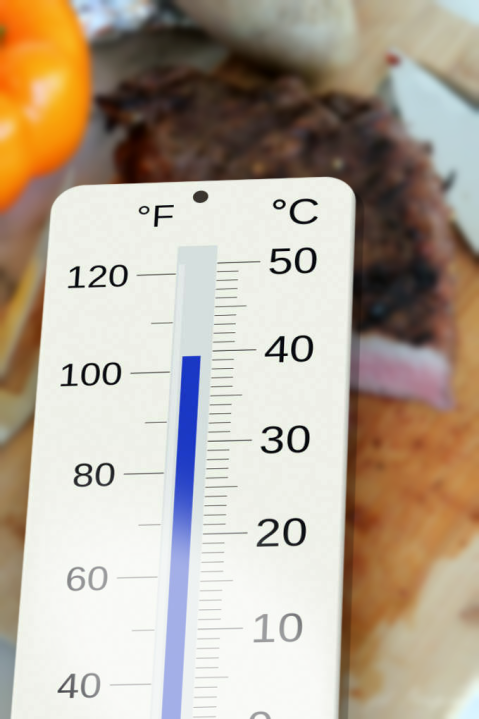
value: 39.5
